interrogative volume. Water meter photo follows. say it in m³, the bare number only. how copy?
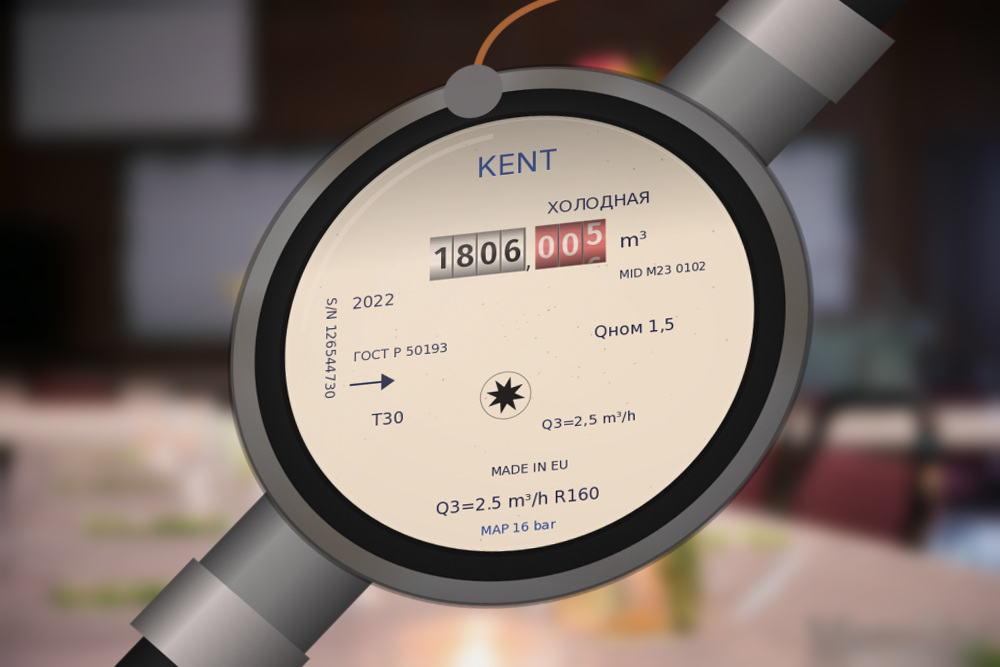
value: 1806.005
